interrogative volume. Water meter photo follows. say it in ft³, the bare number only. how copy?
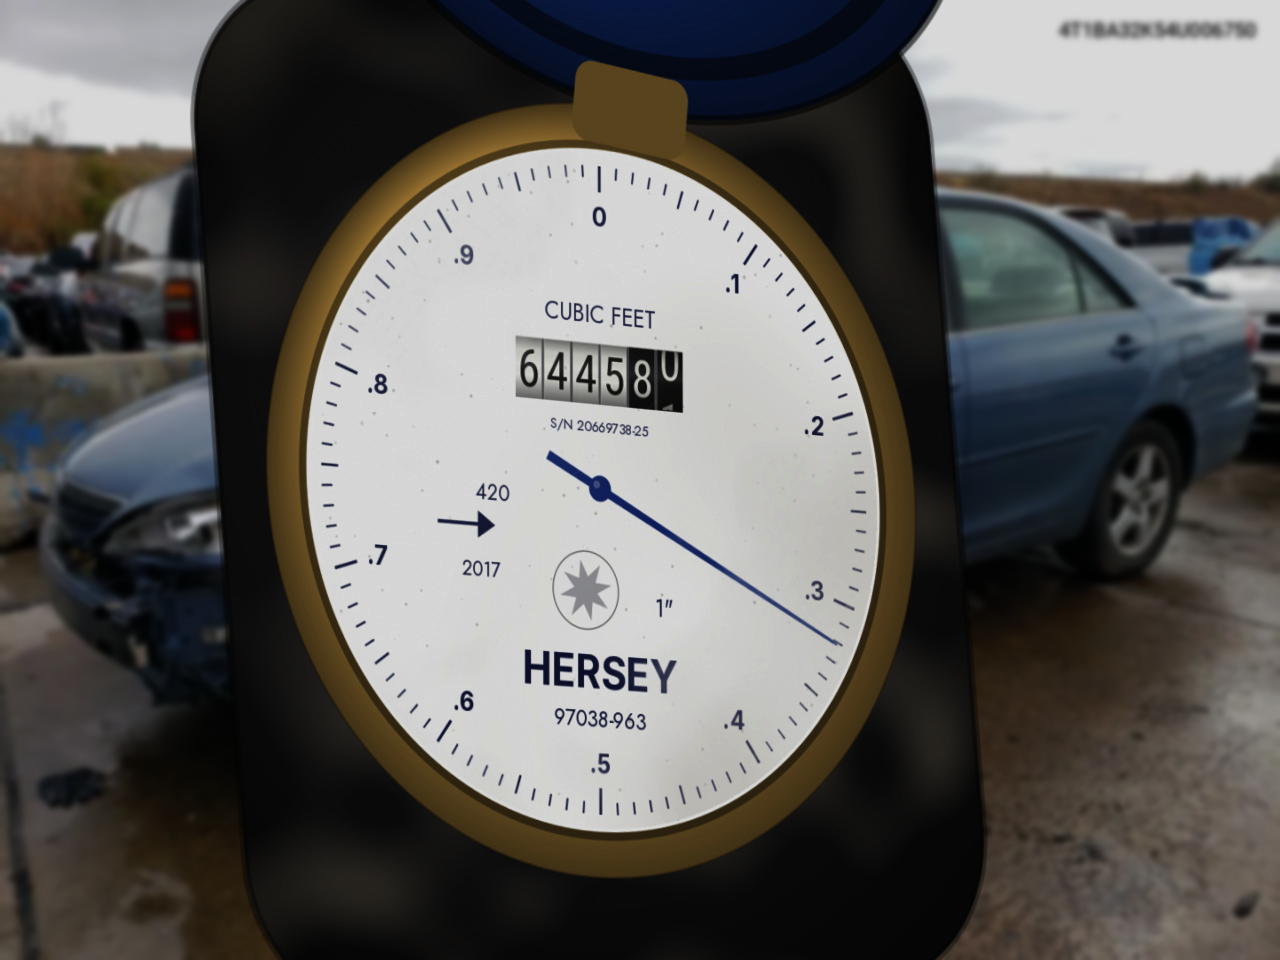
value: 644580.32
